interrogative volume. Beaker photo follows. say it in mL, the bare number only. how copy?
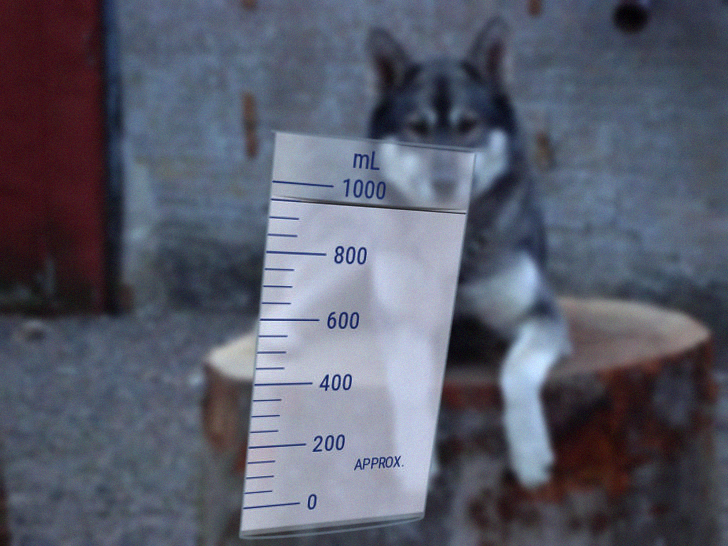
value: 950
